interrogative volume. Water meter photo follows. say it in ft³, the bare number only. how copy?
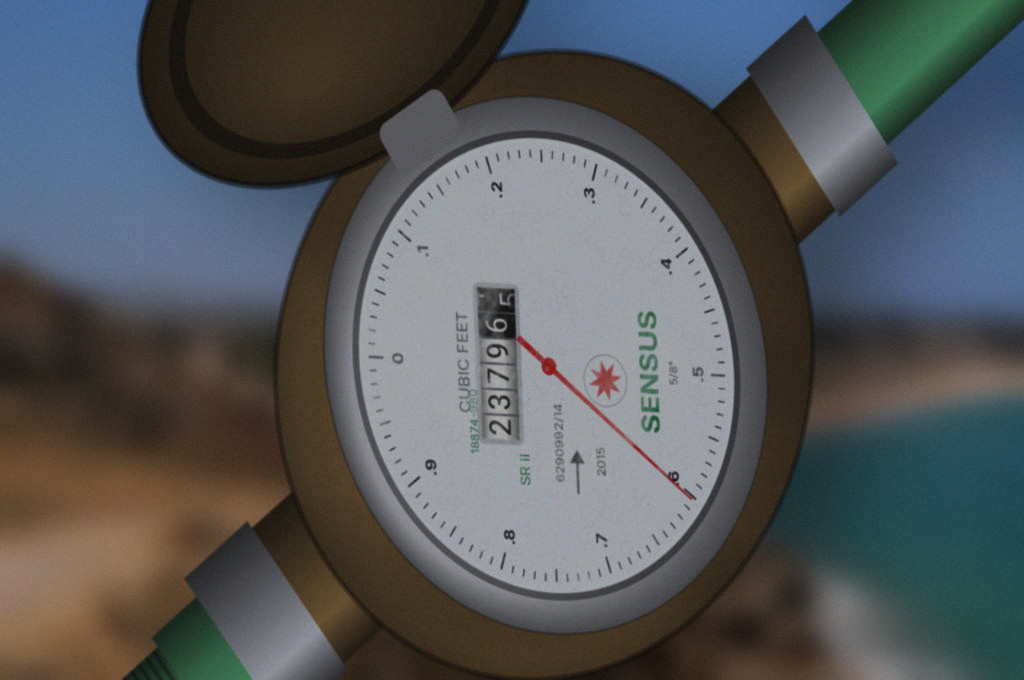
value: 237964.60
